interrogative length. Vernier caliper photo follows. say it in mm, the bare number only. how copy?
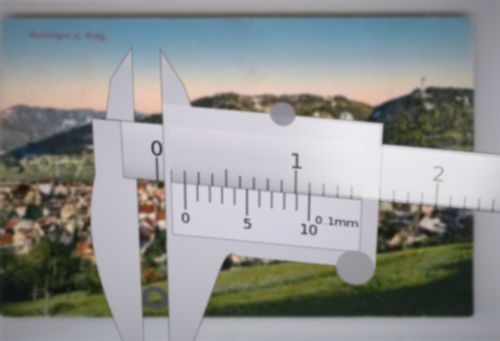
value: 2.0
